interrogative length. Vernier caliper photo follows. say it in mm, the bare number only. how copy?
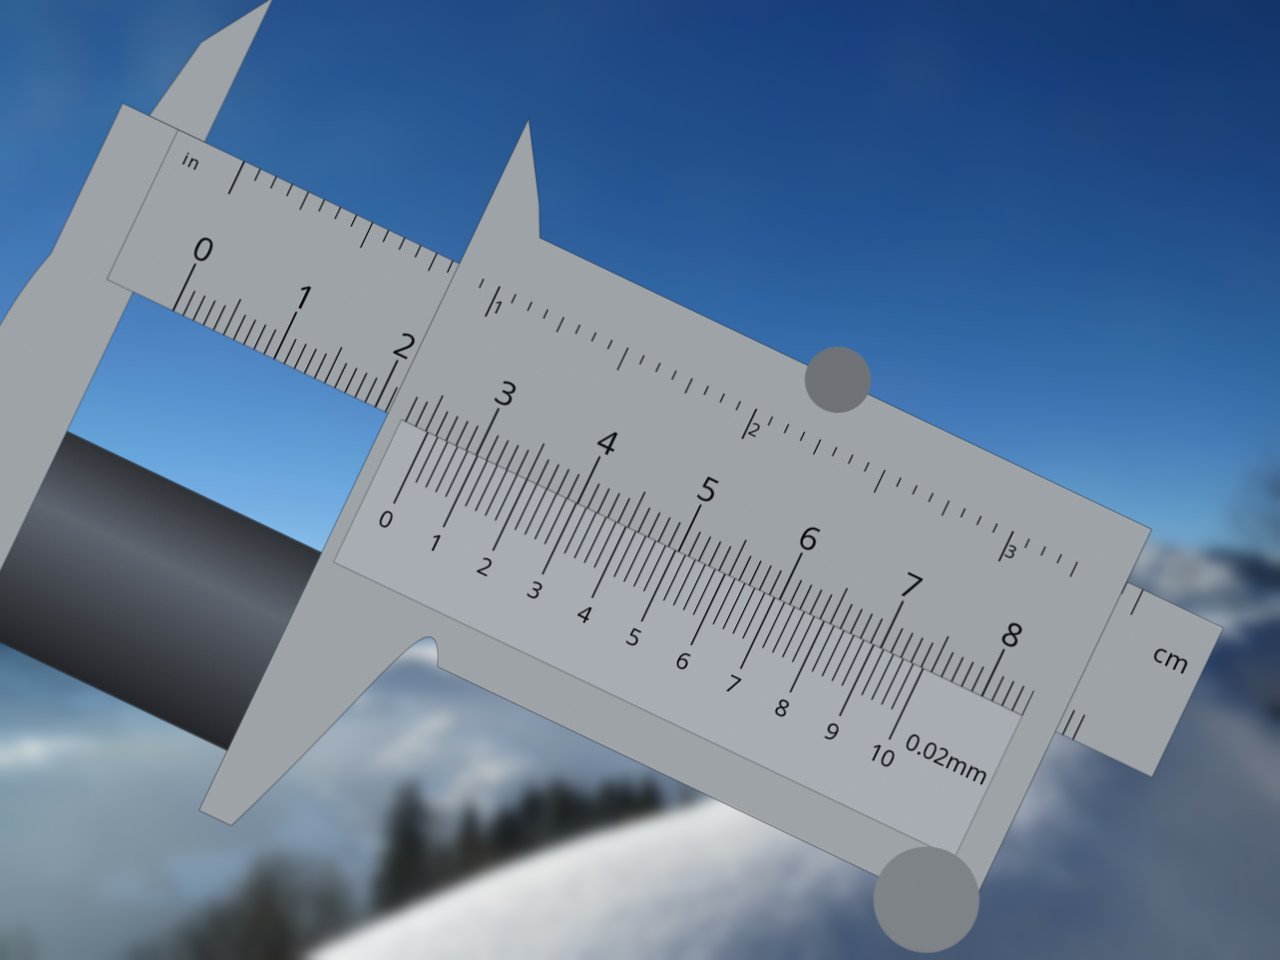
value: 25.2
